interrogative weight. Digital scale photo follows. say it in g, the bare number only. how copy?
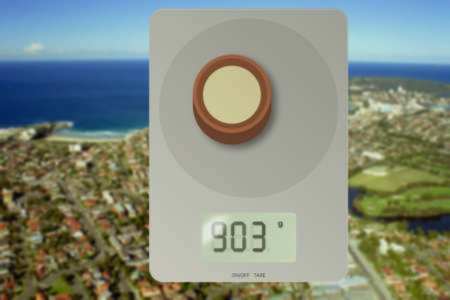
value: 903
